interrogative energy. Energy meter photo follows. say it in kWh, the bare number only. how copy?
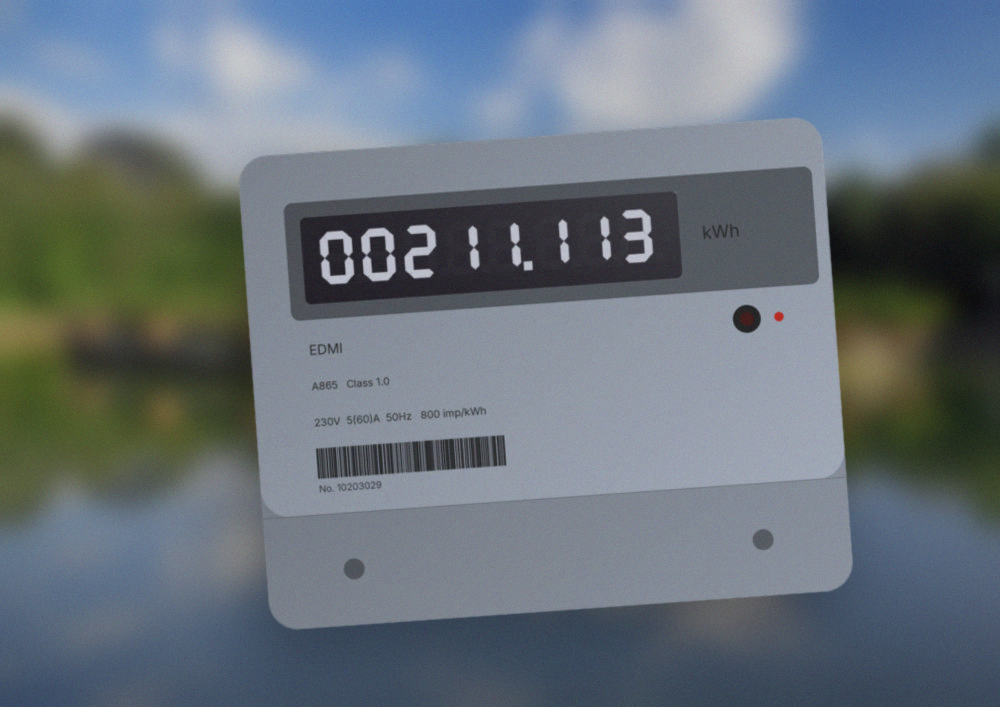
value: 211.113
